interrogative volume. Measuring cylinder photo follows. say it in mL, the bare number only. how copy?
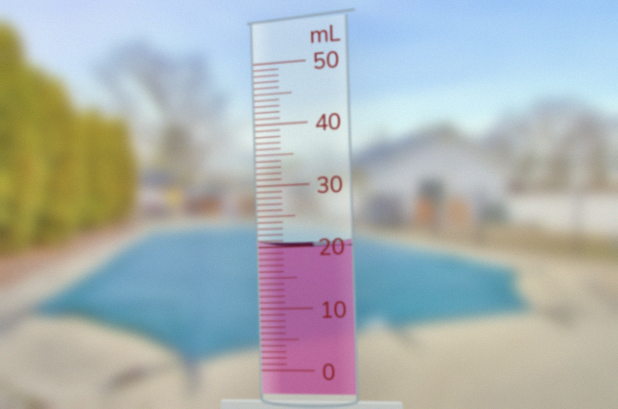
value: 20
